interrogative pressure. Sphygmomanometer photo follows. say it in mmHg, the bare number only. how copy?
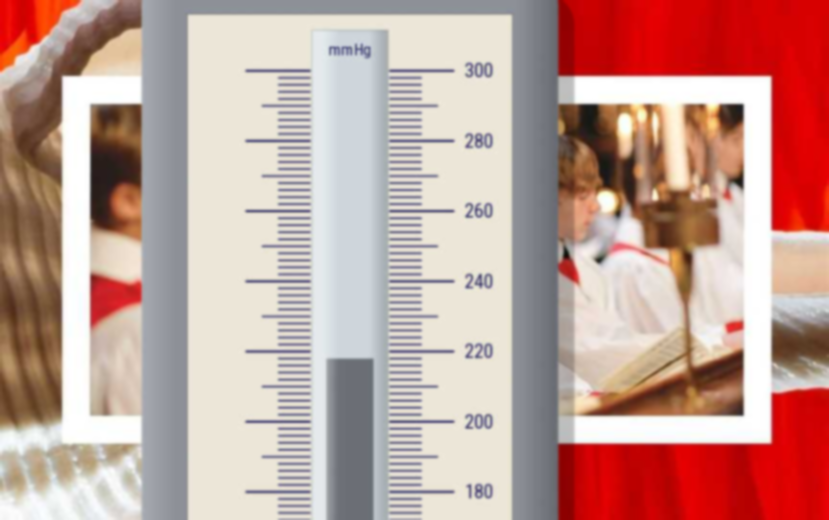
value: 218
